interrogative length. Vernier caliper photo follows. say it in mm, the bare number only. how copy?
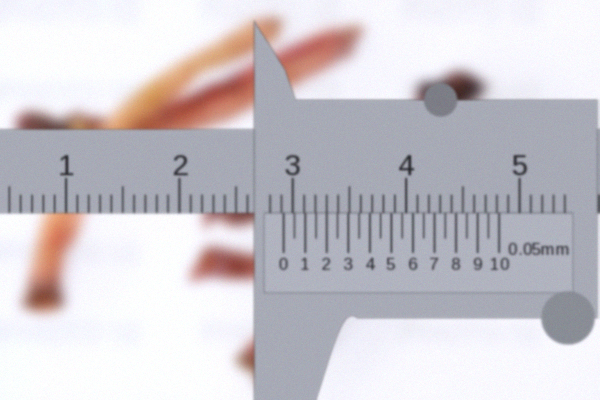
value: 29.2
